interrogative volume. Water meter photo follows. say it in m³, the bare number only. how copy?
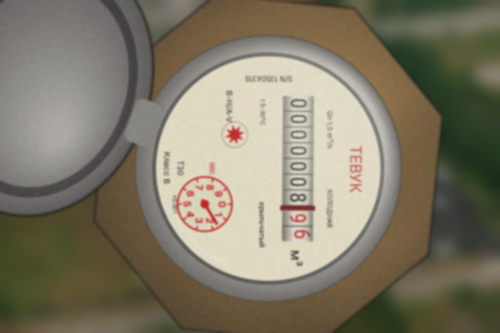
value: 8.961
